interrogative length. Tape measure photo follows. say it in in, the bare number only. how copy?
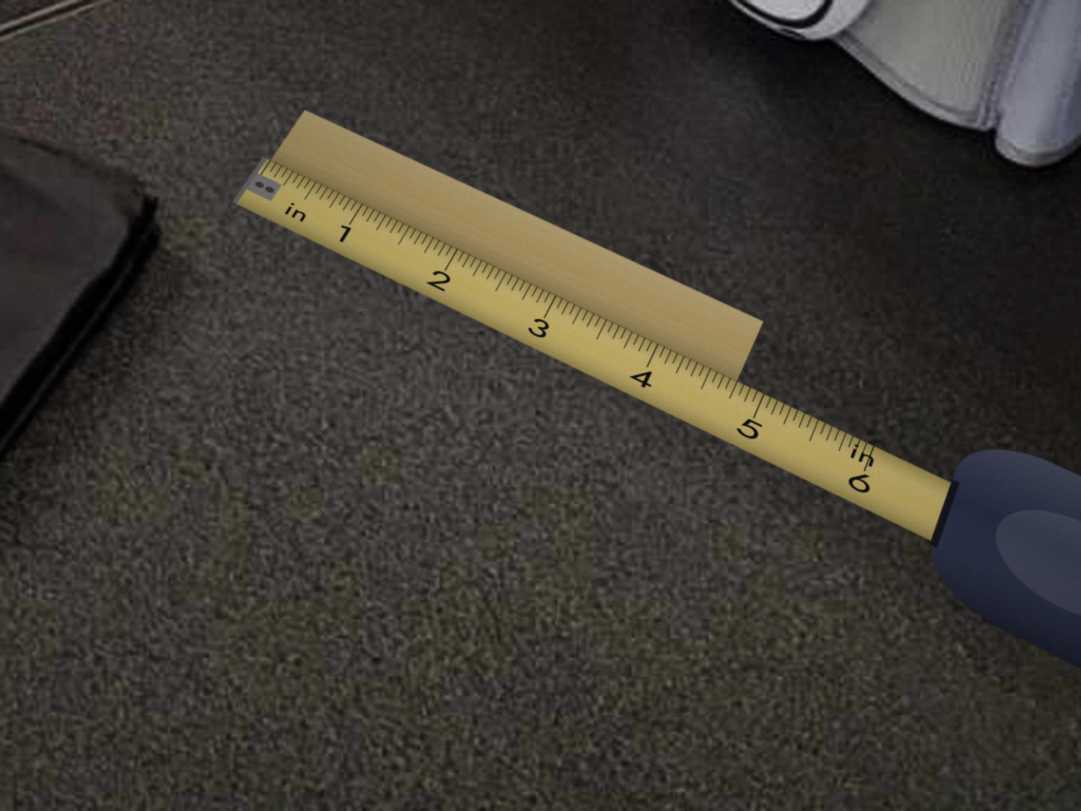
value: 4.75
